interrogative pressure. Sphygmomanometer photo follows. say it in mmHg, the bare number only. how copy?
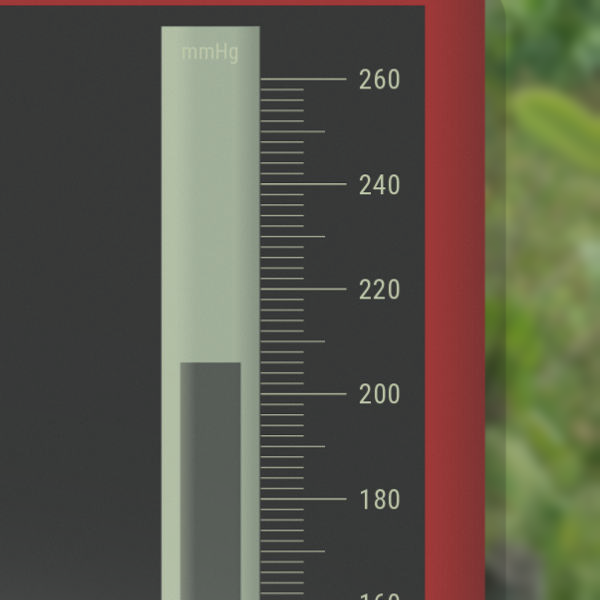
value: 206
